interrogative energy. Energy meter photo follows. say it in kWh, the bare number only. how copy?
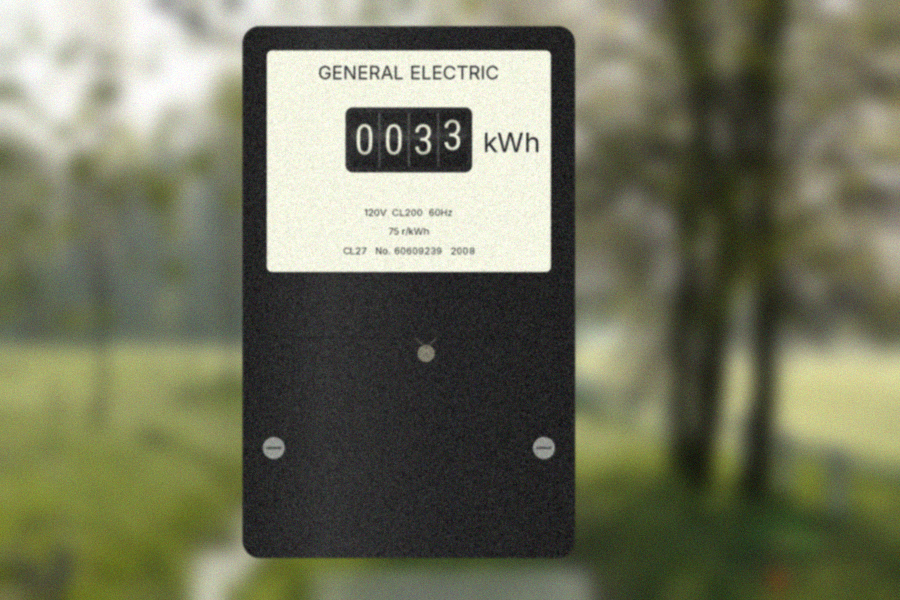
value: 33
